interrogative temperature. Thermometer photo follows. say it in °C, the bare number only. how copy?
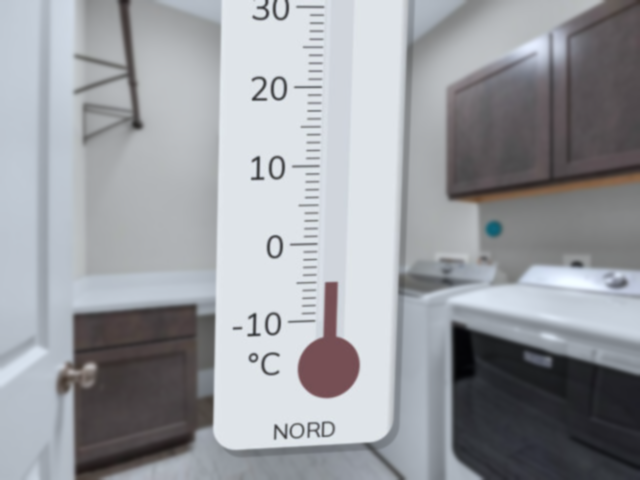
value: -5
